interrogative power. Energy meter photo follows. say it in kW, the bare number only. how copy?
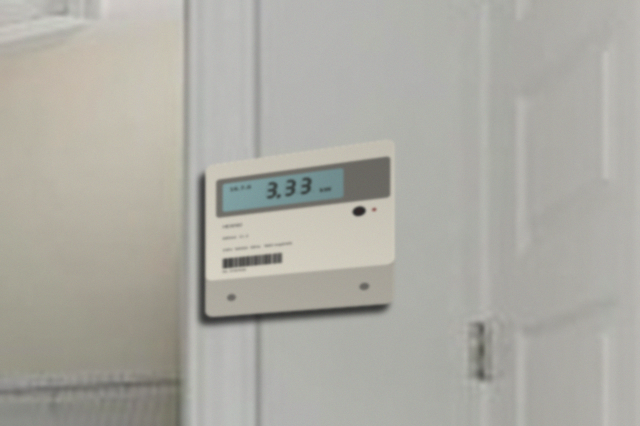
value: 3.33
